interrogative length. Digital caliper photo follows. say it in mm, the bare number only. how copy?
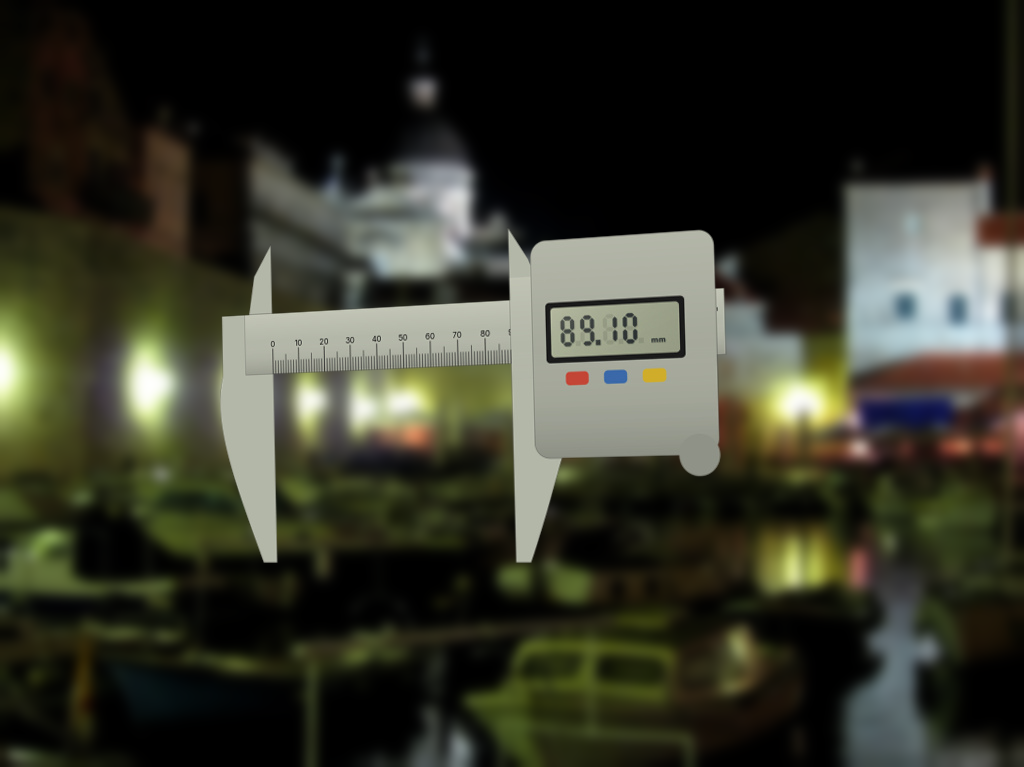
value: 89.10
